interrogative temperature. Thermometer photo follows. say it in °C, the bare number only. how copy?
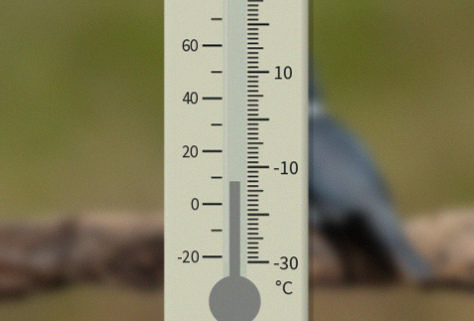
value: -13
